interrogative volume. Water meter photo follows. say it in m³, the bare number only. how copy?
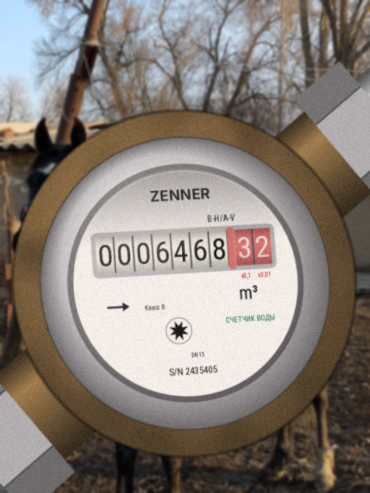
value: 6468.32
